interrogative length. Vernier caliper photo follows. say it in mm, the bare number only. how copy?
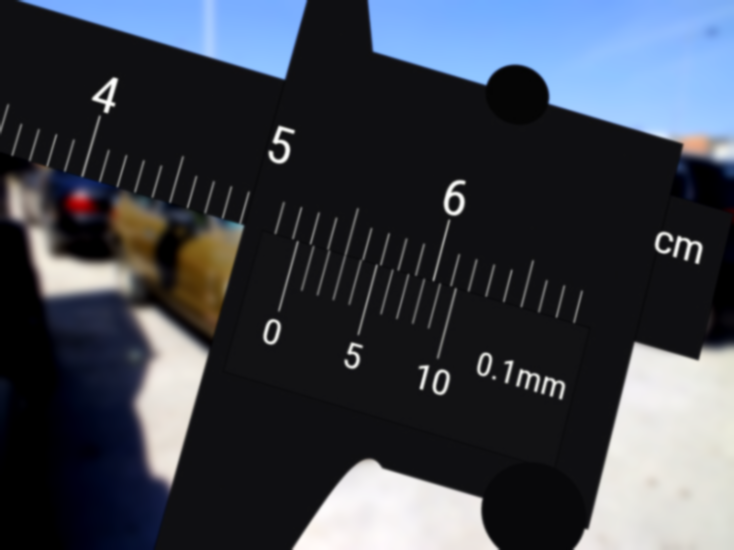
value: 52.3
